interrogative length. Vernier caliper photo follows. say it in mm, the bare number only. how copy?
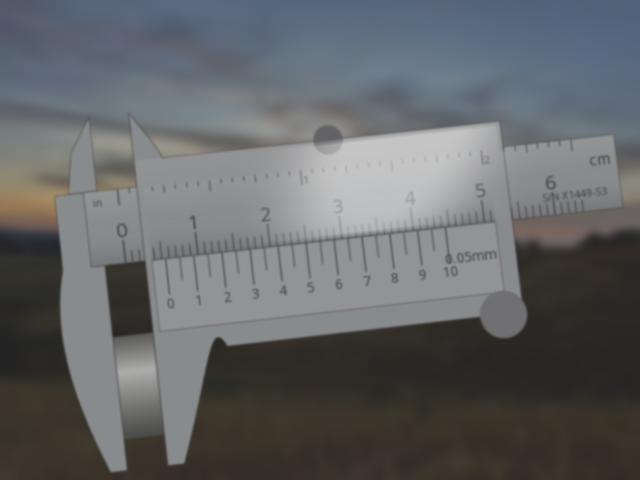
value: 5.5
